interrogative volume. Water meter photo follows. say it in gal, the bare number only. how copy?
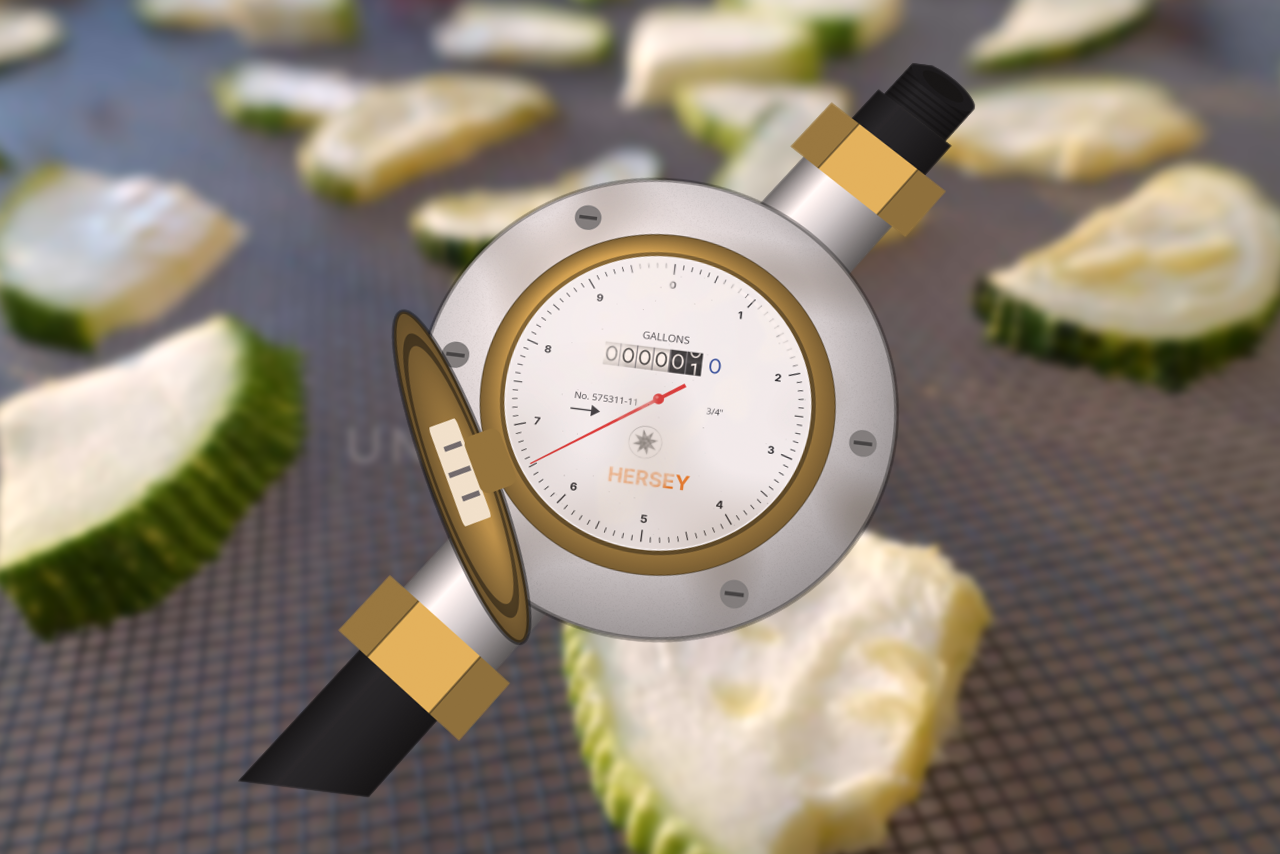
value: 6.5
